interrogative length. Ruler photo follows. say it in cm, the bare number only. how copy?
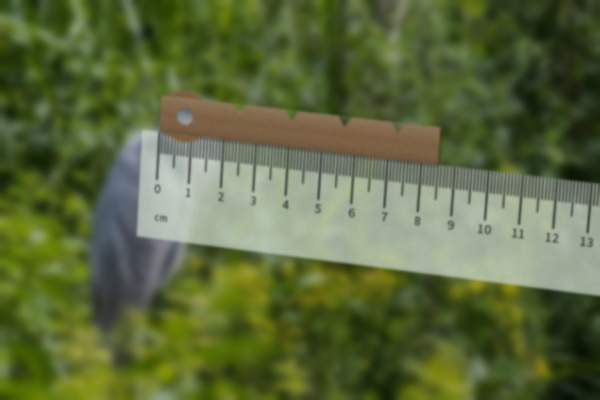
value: 8.5
